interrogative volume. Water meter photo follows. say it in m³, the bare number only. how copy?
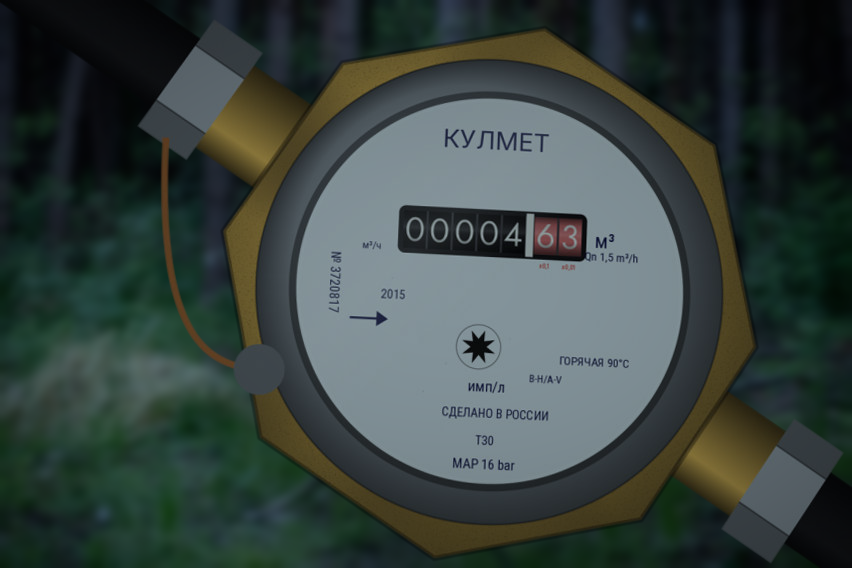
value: 4.63
